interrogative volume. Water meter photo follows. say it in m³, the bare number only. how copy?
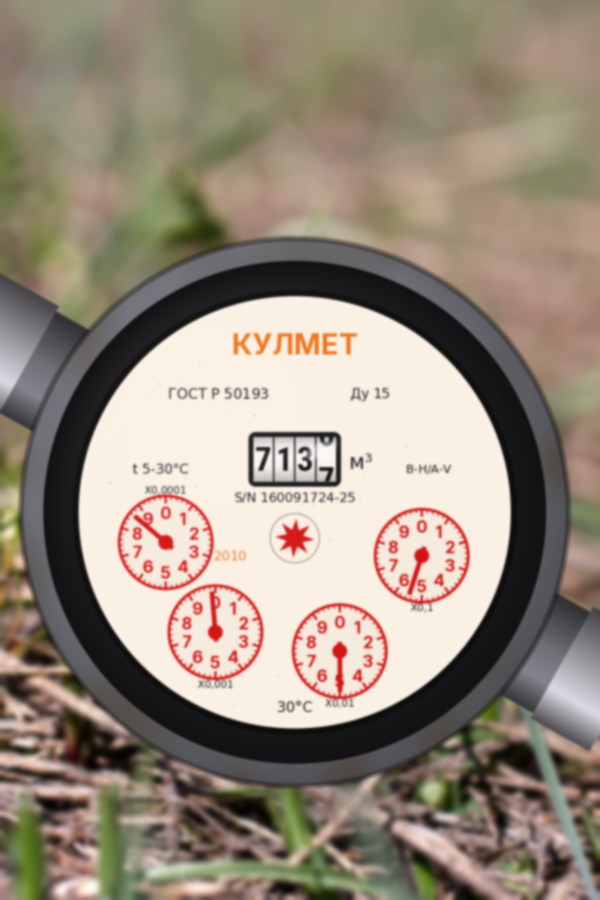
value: 7136.5498
